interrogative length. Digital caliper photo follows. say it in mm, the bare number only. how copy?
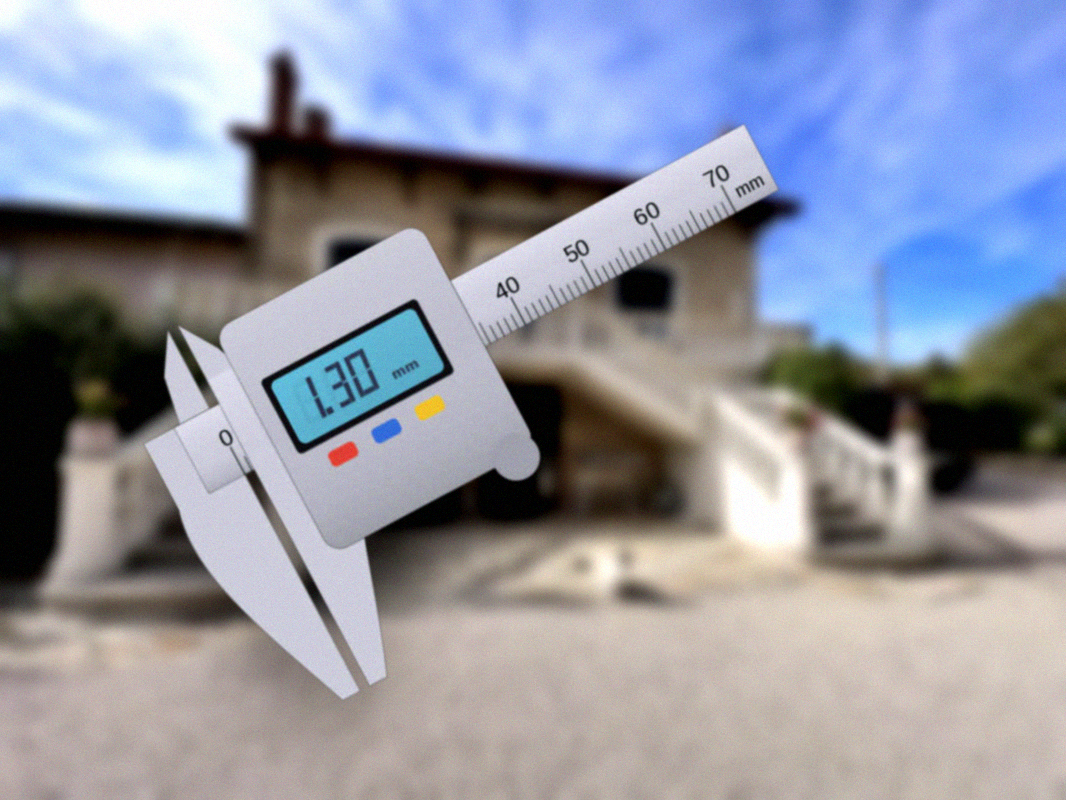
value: 1.30
